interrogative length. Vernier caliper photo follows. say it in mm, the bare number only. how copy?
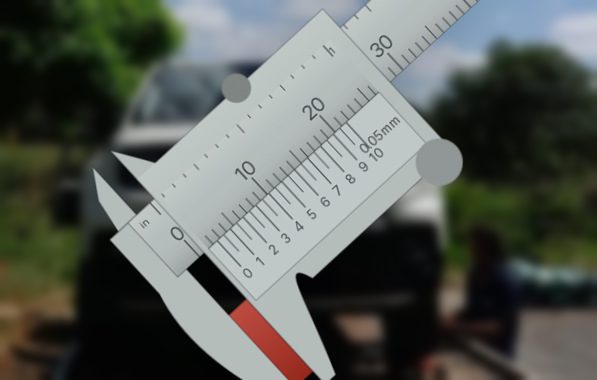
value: 2.6
